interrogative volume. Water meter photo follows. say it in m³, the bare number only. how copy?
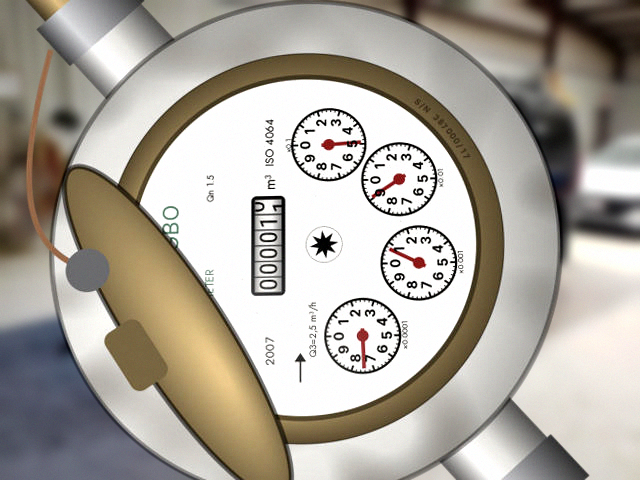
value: 10.4907
